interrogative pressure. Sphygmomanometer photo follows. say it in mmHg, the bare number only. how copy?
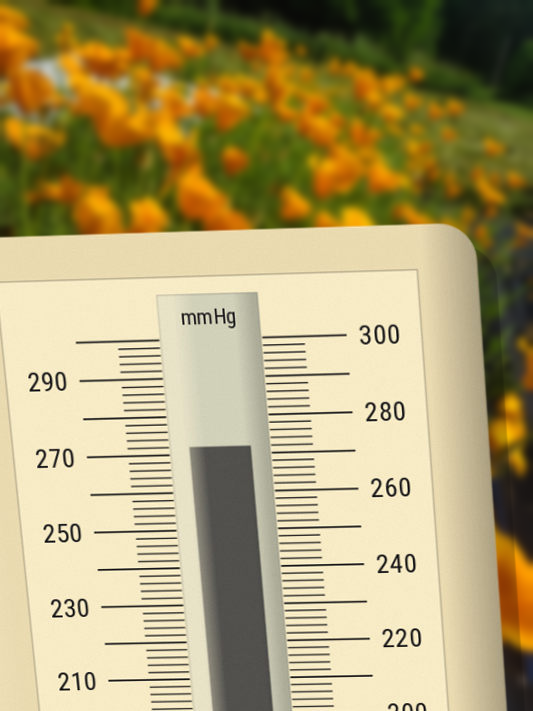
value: 272
